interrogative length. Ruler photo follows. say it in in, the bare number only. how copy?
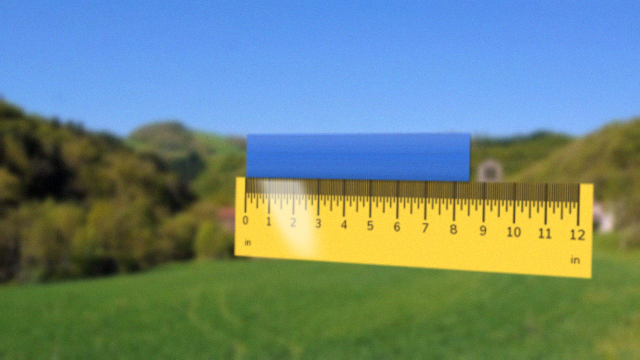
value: 8.5
